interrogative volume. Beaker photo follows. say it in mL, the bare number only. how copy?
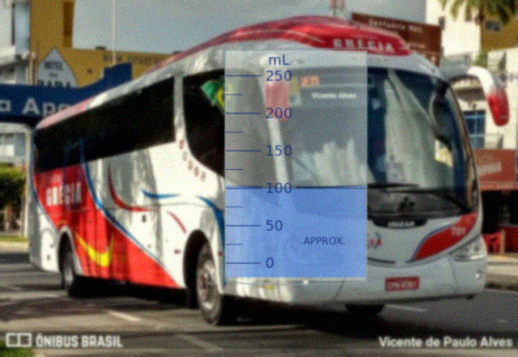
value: 100
